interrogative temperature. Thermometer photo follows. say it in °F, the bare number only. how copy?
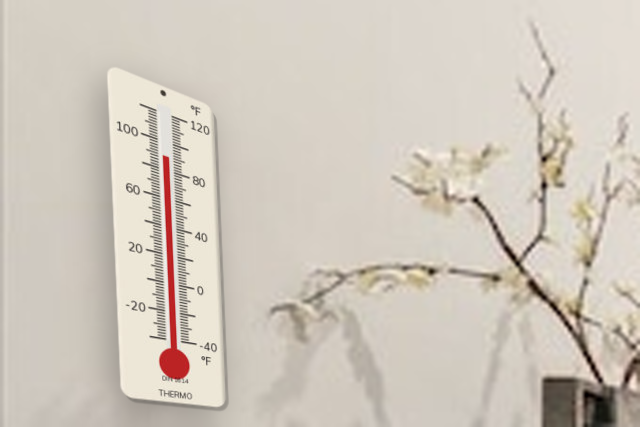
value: 90
